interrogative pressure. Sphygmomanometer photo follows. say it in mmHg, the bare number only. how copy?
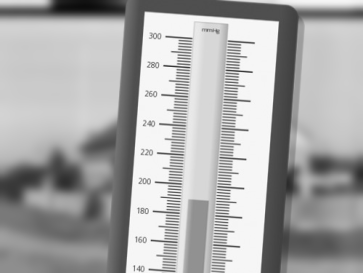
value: 190
